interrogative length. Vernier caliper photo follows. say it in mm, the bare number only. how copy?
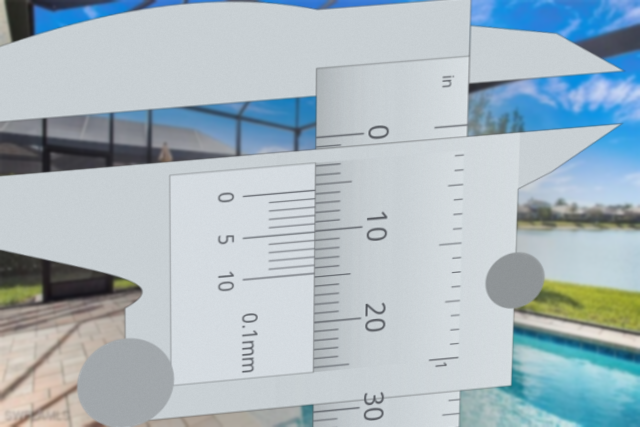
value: 5.6
